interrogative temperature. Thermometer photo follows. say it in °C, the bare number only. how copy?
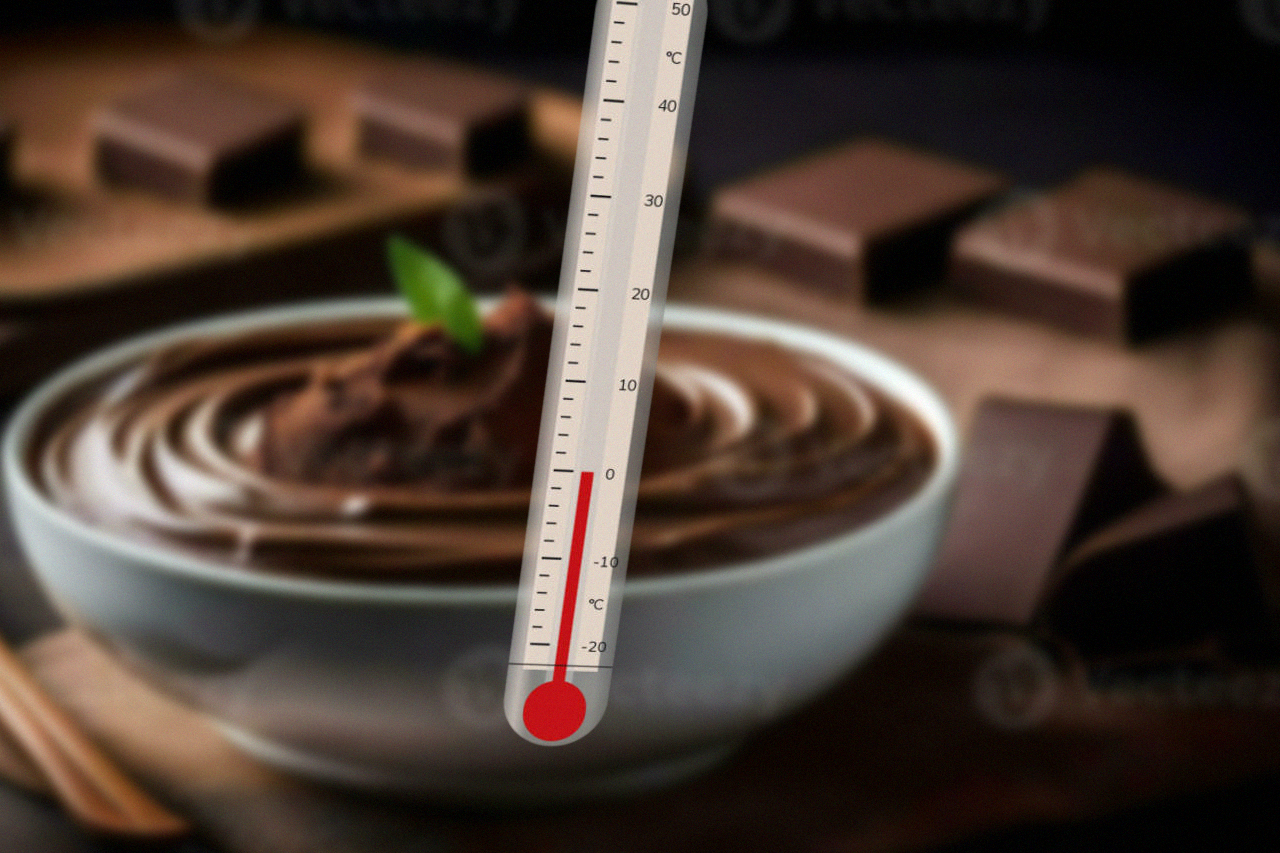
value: 0
